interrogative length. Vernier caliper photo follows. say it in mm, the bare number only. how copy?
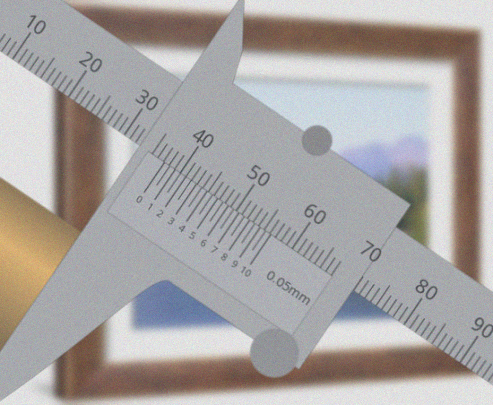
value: 37.2
